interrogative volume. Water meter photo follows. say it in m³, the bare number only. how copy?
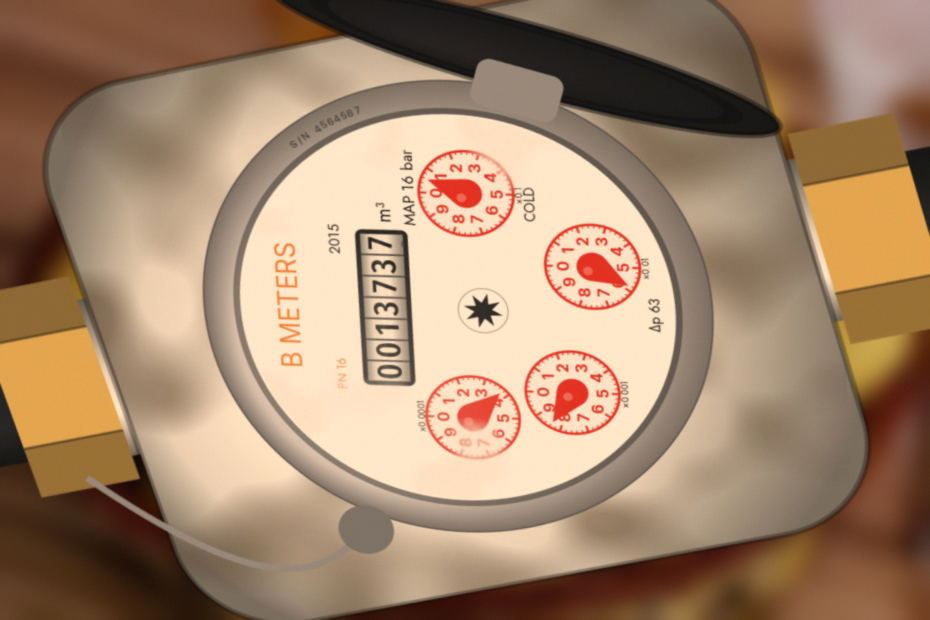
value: 13737.0583
